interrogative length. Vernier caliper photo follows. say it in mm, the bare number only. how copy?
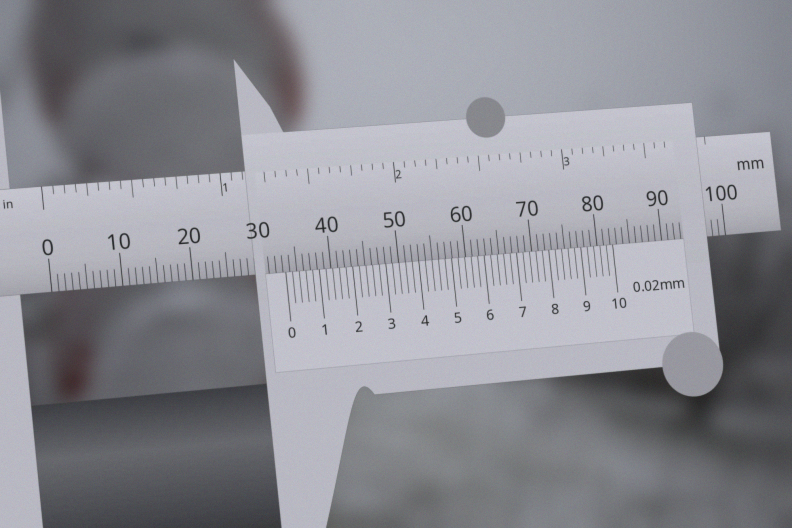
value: 33.4
